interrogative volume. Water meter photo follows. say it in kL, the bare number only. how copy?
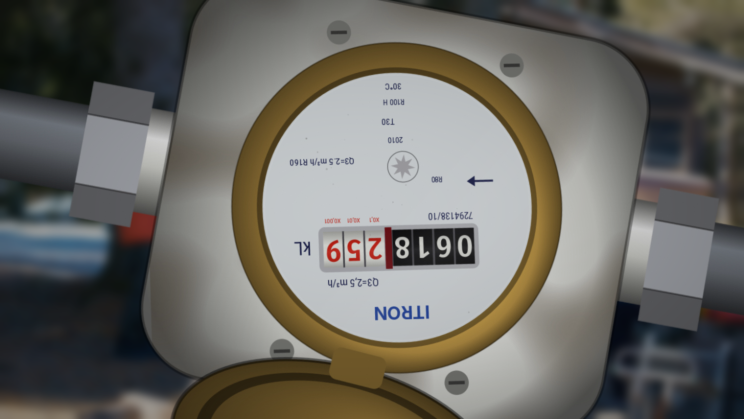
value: 618.259
